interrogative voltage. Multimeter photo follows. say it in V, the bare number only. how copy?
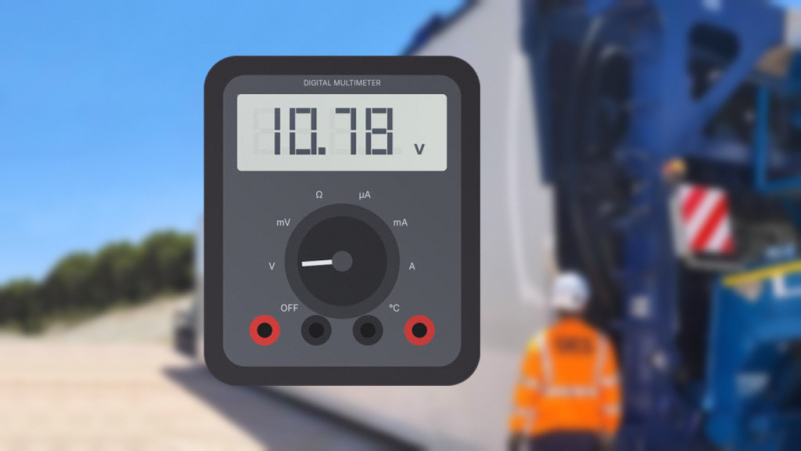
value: 10.78
